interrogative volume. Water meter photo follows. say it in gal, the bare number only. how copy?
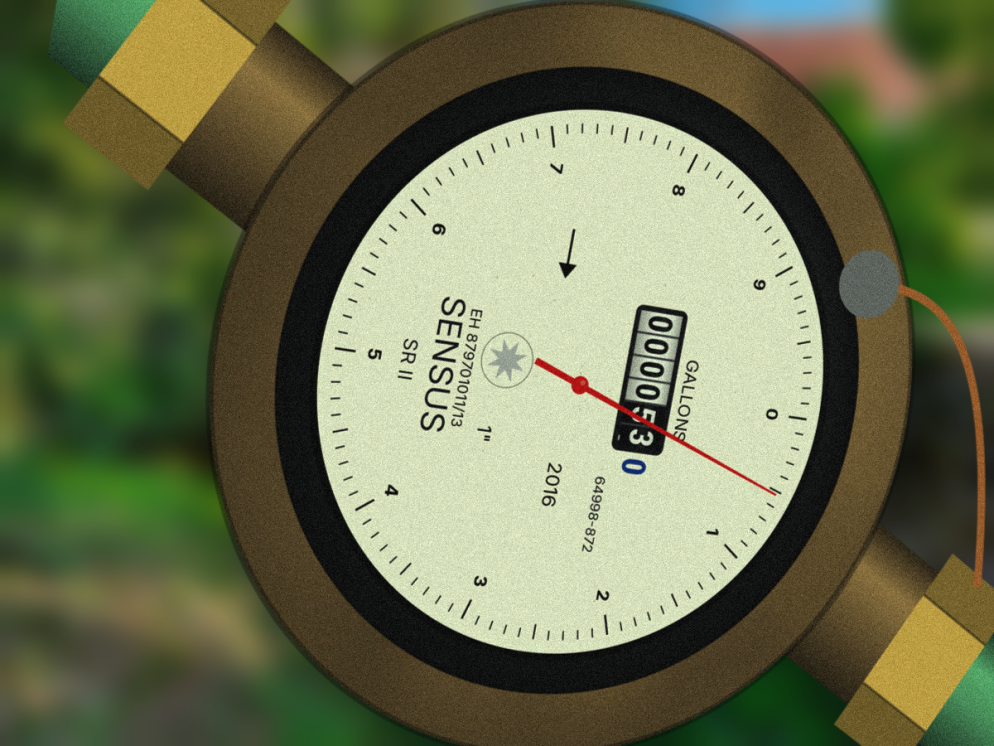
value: 530.5
